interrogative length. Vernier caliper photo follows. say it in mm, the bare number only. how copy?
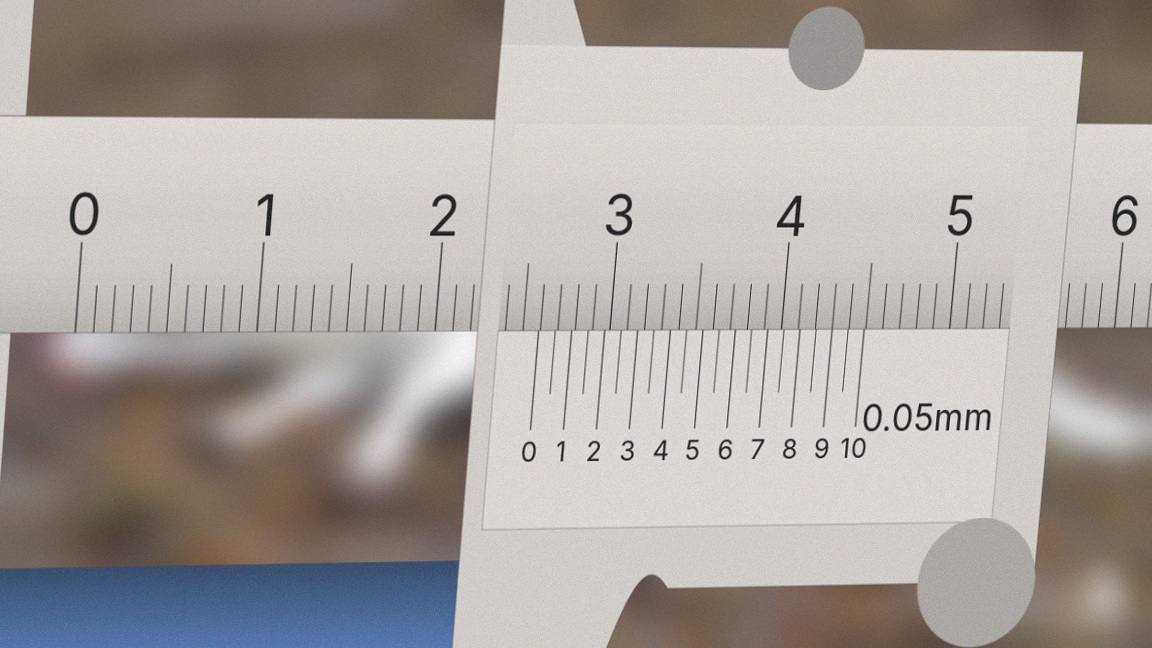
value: 25.9
